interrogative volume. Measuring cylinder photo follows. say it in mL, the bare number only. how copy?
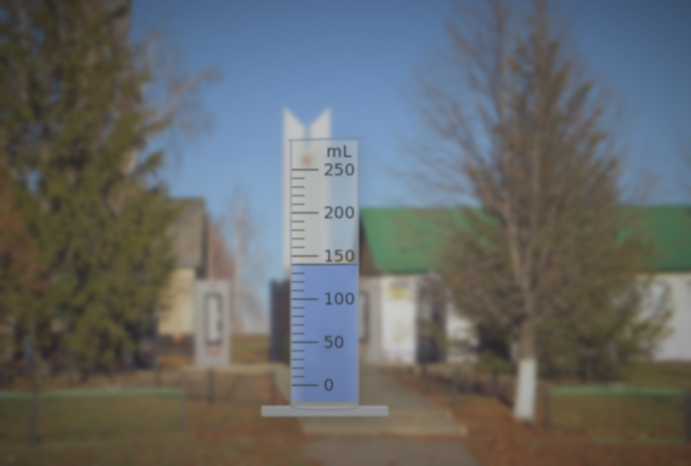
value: 140
